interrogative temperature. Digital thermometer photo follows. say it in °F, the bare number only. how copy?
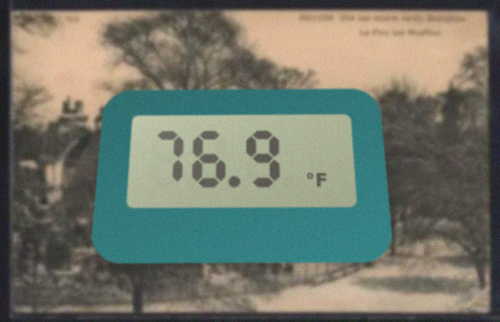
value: 76.9
